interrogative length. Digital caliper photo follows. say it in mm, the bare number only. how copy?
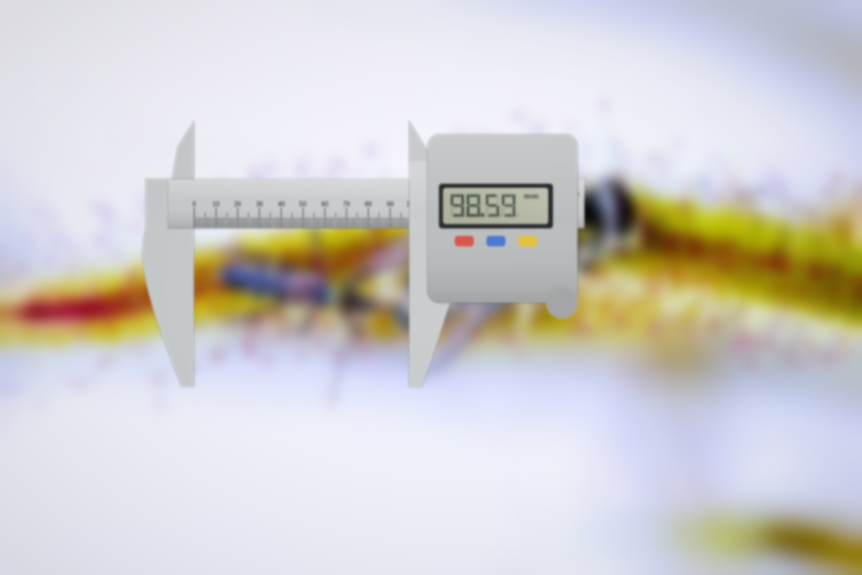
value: 98.59
